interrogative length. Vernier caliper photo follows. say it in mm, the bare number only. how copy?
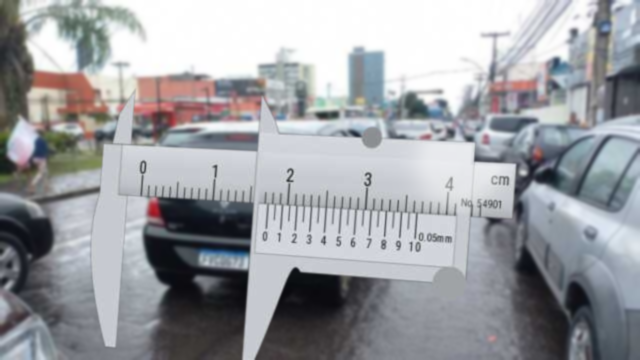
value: 17.4
